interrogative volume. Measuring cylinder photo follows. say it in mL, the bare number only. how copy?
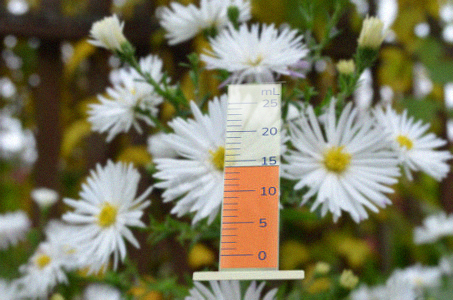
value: 14
